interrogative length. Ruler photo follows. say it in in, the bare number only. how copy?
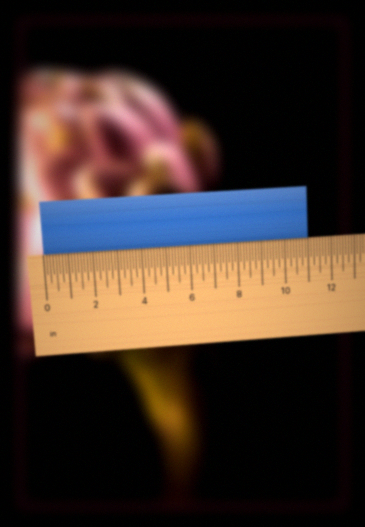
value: 11
